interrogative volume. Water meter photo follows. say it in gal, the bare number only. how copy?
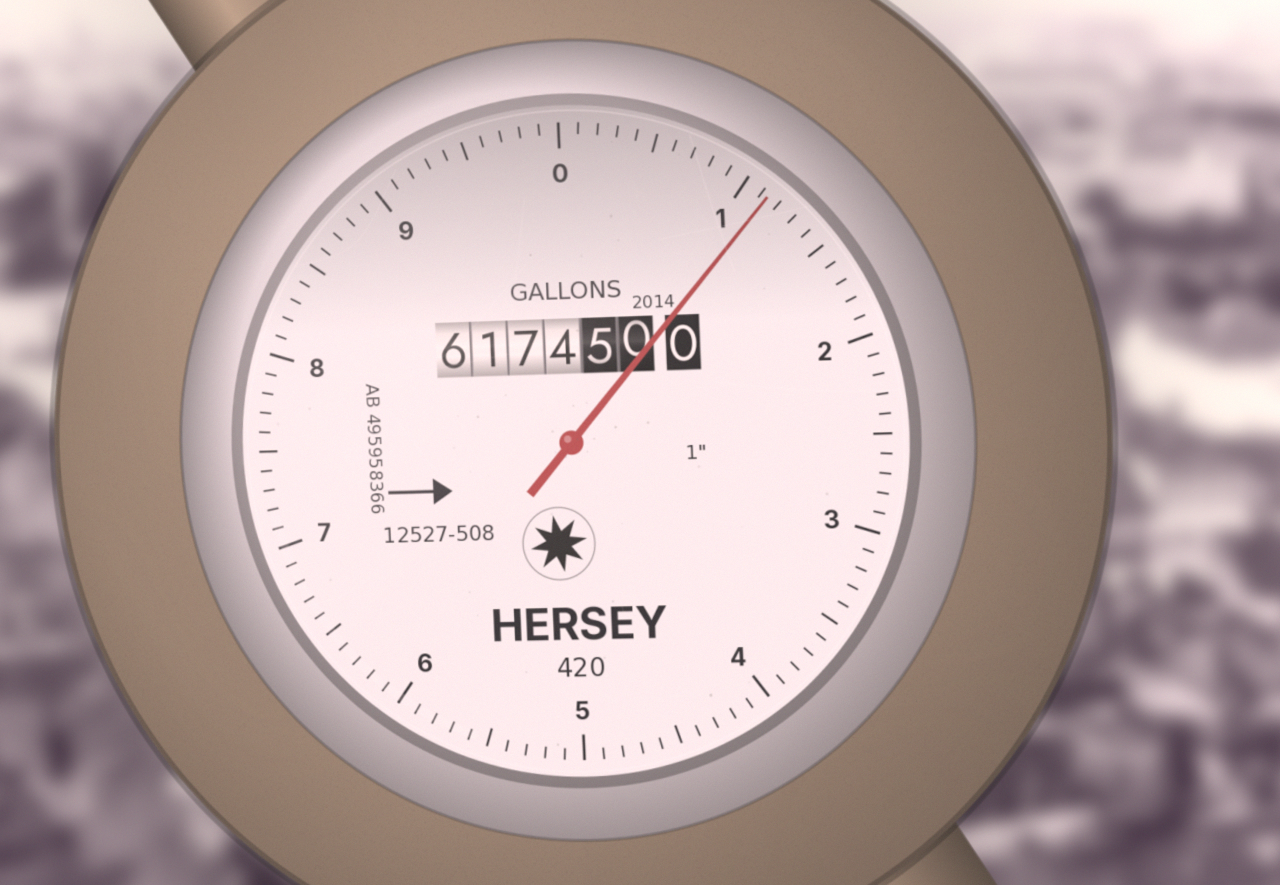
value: 6174501.1
